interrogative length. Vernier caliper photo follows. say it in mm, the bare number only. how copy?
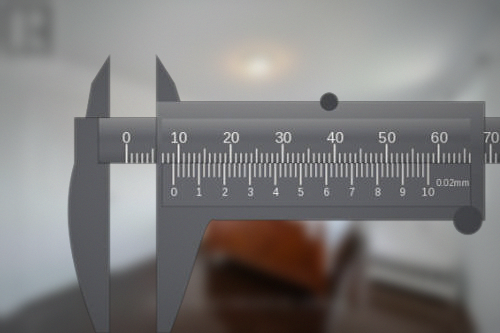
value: 9.0
